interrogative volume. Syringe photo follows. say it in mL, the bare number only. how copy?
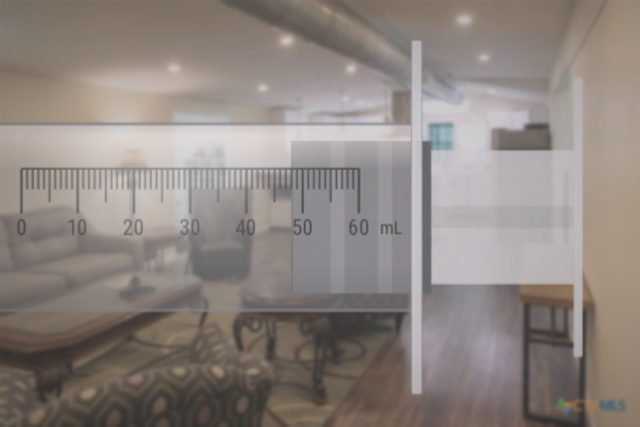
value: 48
